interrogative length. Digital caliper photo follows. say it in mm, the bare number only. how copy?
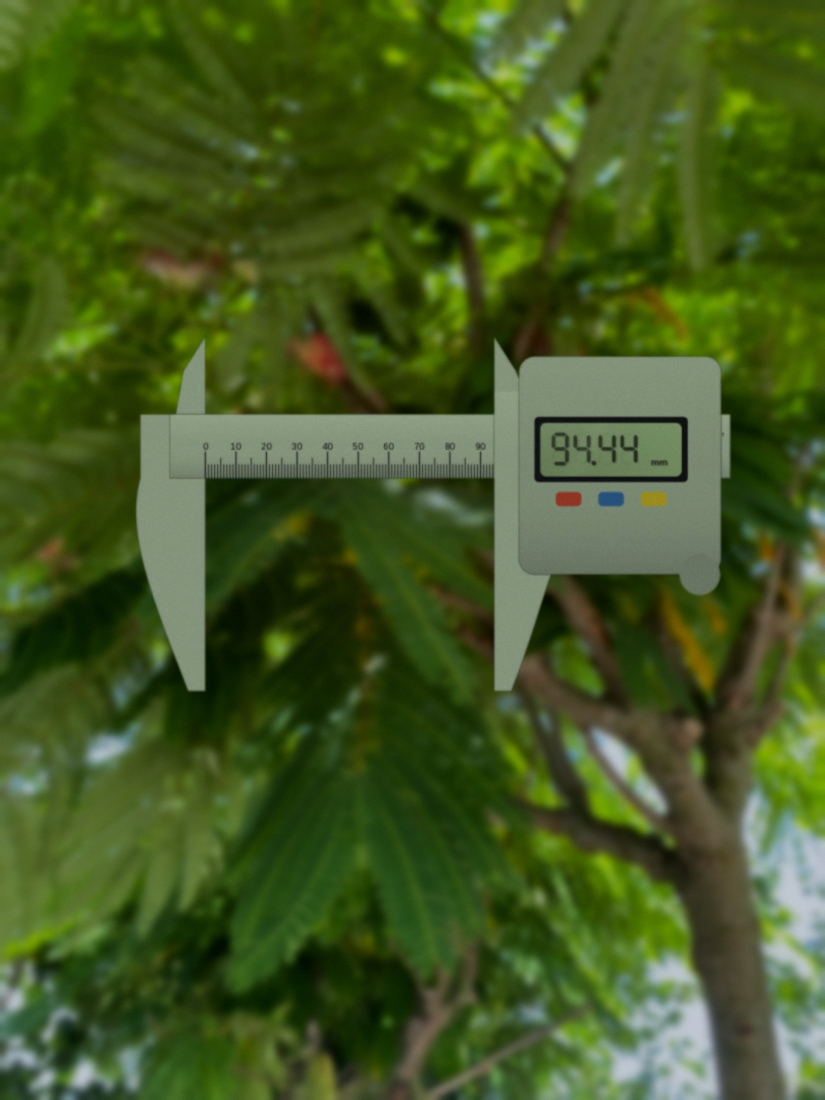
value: 94.44
